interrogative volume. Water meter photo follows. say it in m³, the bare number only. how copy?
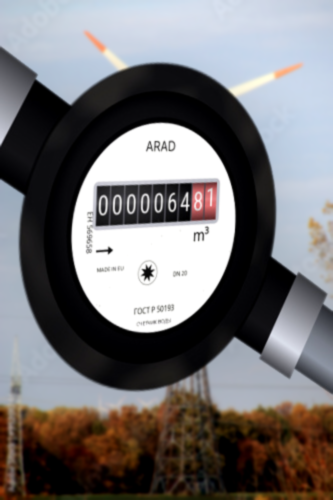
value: 64.81
